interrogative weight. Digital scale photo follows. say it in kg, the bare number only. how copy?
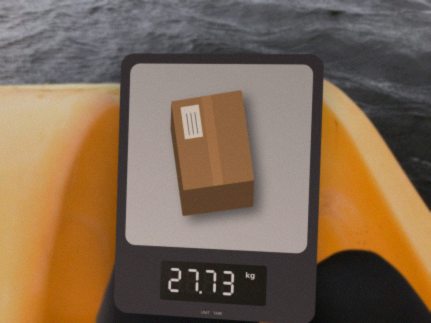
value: 27.73
